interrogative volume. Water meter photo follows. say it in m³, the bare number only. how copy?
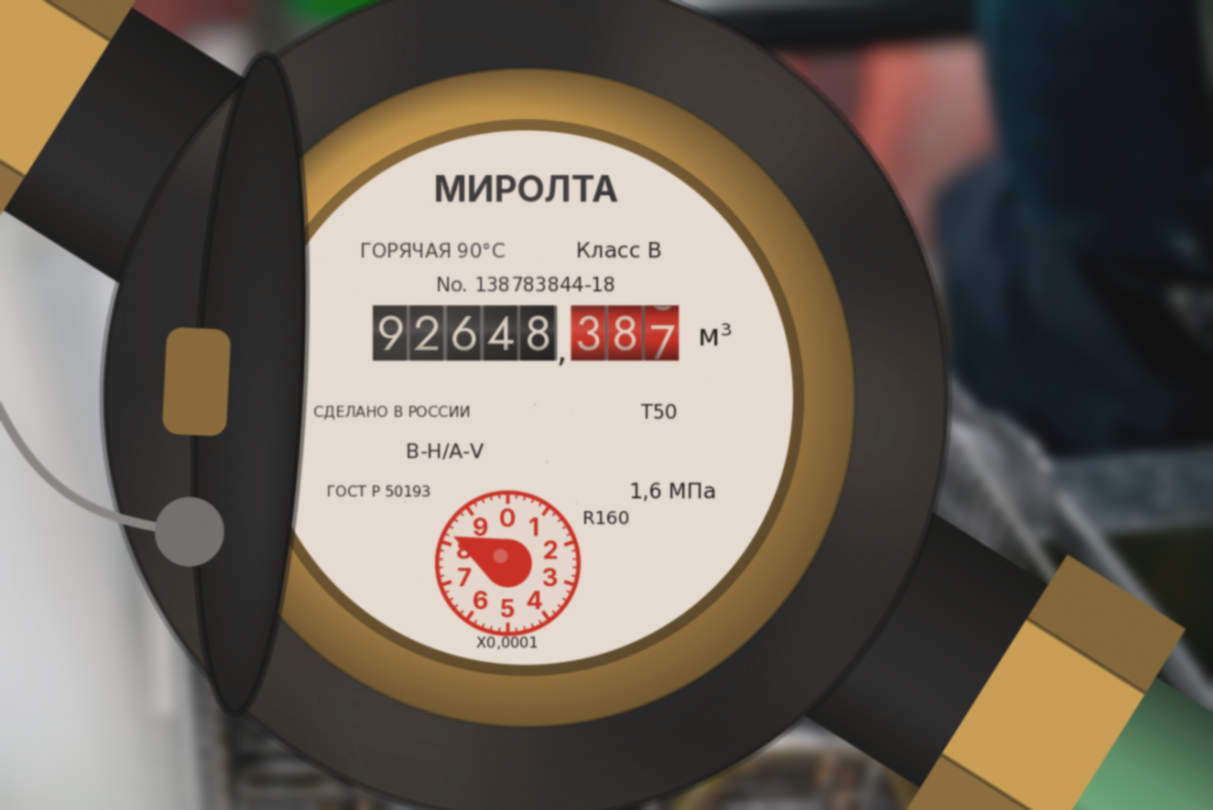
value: 92648.3868
